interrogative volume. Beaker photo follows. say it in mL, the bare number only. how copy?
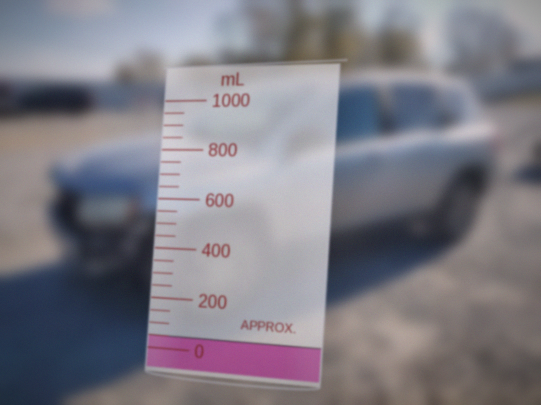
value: 50
